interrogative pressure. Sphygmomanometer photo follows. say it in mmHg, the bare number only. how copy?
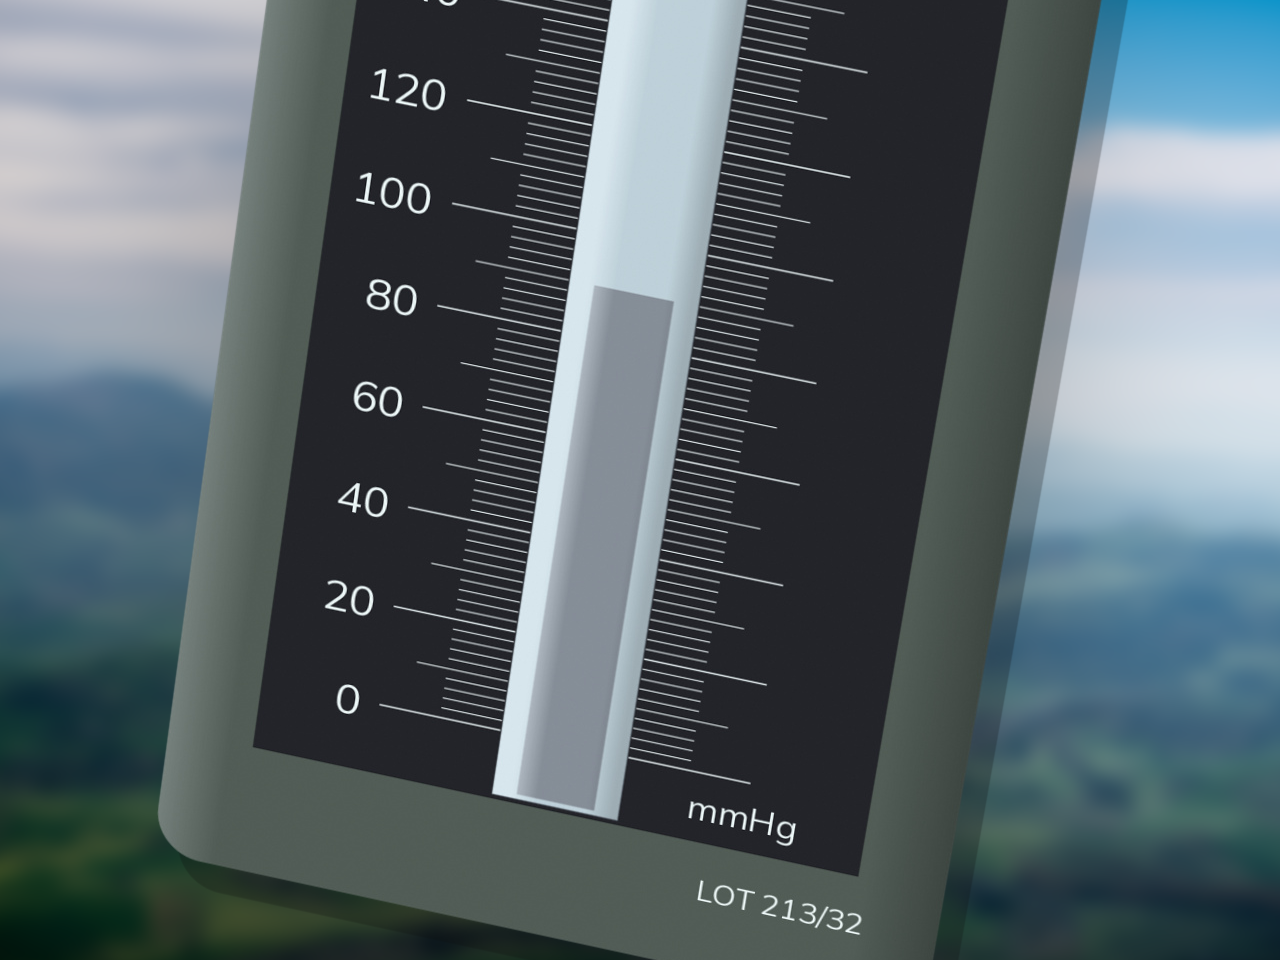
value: 90
